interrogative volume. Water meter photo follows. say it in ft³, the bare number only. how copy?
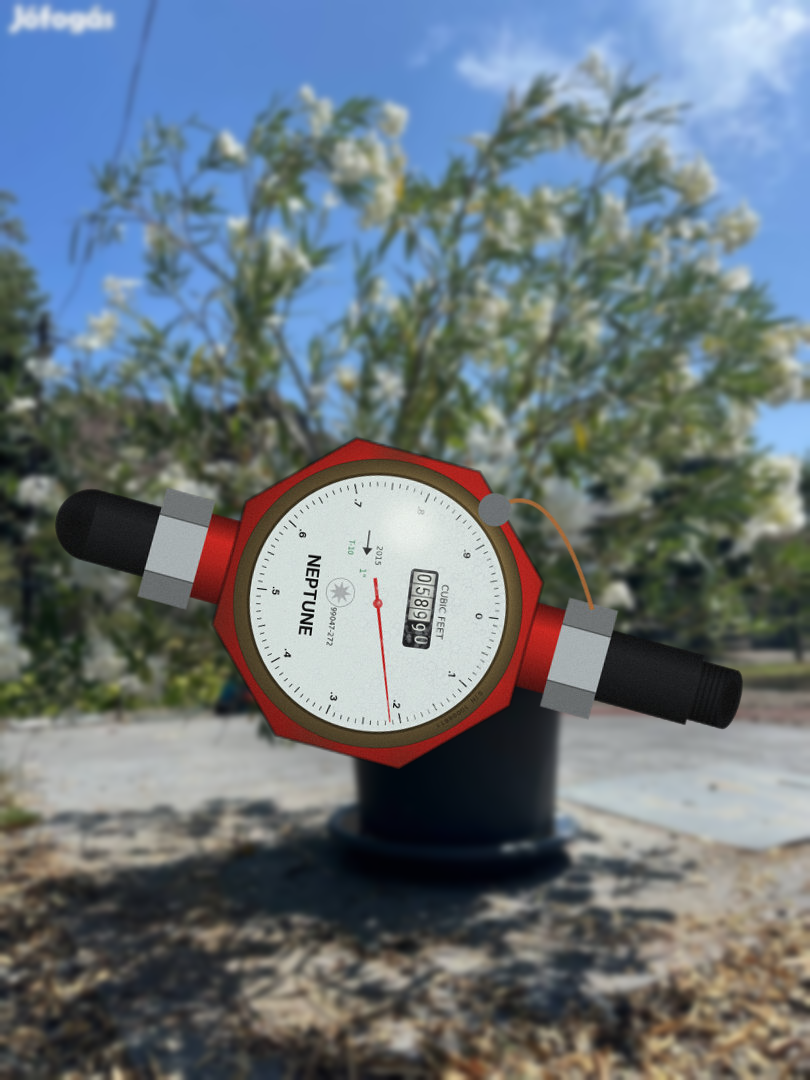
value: 58990.21
